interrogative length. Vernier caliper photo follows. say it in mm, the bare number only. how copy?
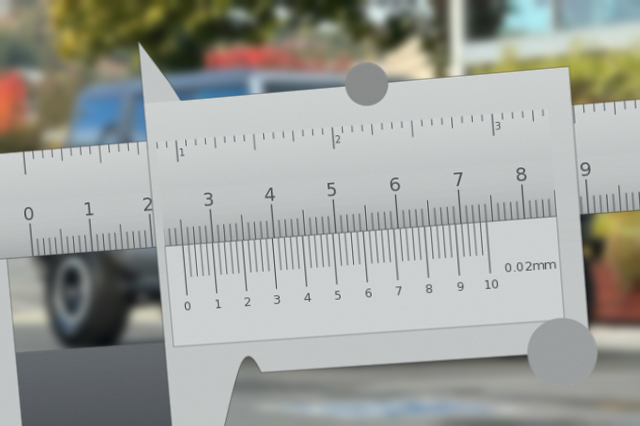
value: 25.0
